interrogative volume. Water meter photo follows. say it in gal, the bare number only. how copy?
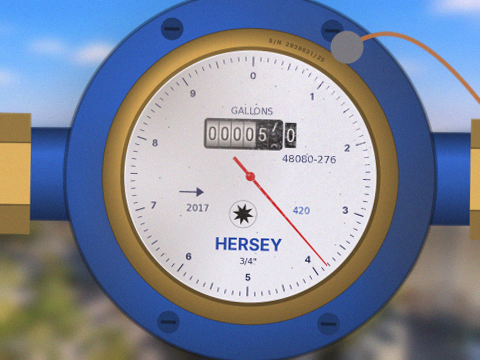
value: 573.8
